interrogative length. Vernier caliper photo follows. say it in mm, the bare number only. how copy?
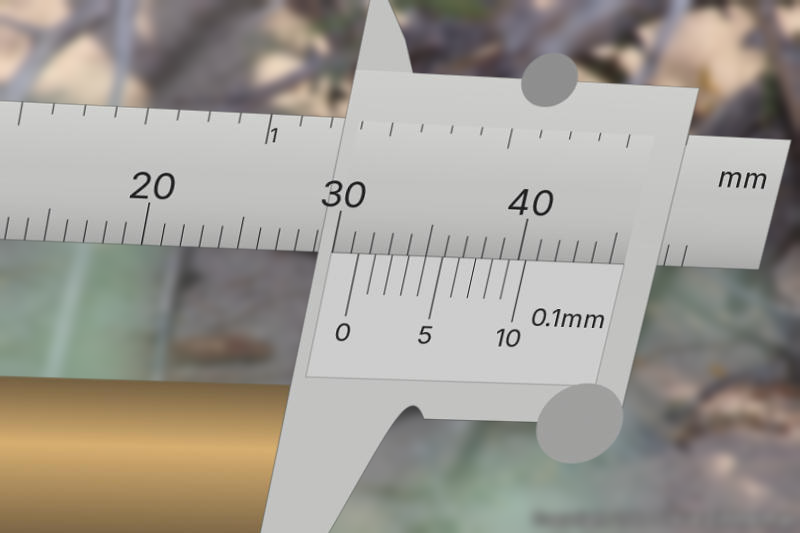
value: 31.4
